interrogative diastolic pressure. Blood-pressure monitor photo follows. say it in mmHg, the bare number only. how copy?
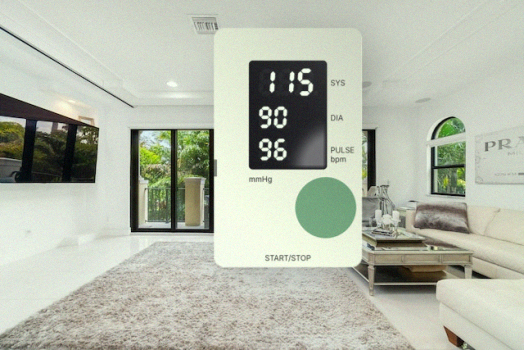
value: 90
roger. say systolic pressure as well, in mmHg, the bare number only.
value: 115
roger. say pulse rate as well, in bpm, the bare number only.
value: 96
